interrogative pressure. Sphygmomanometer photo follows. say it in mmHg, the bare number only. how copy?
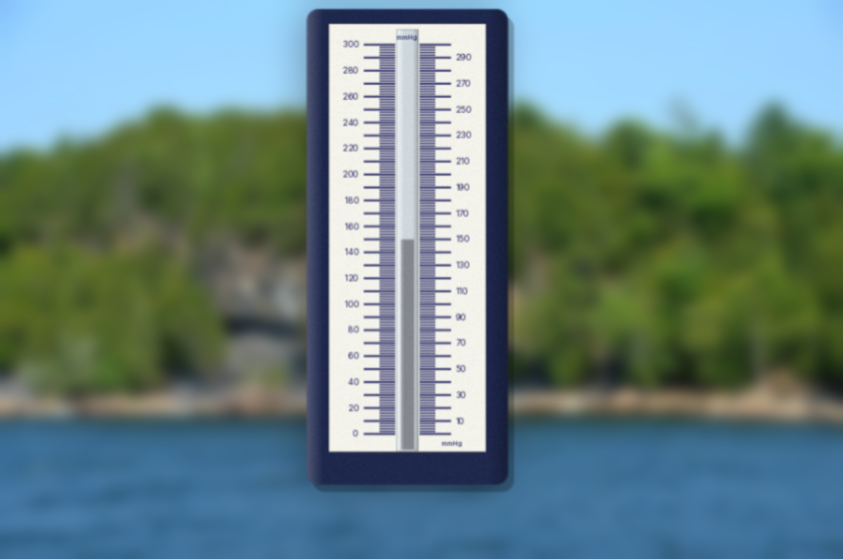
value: 150
